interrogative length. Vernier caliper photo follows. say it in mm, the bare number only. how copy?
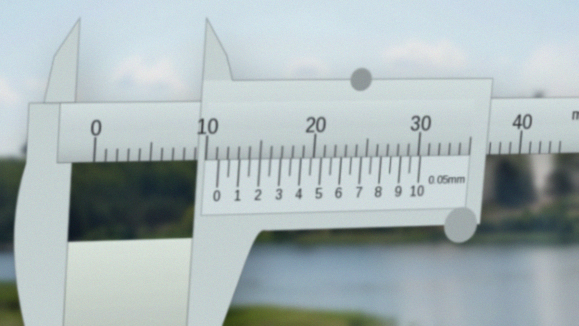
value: 11.2
